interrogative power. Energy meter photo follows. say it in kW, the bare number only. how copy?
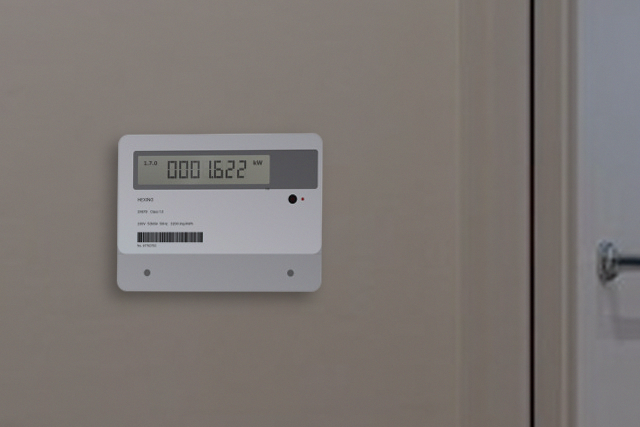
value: 1.622
